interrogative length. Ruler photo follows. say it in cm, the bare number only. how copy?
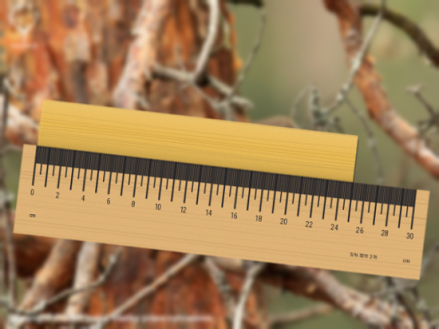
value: 25
